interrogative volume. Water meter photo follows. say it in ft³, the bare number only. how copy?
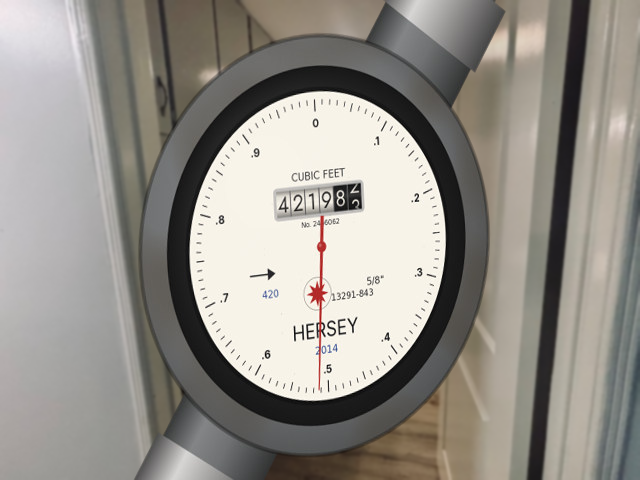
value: 421982.51
